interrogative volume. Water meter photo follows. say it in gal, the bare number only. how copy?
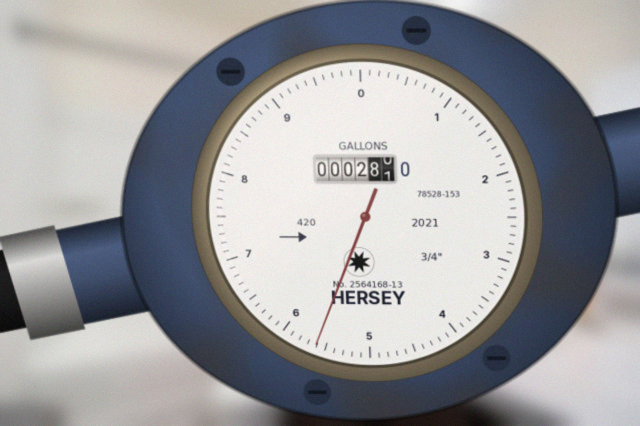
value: 2805.6
